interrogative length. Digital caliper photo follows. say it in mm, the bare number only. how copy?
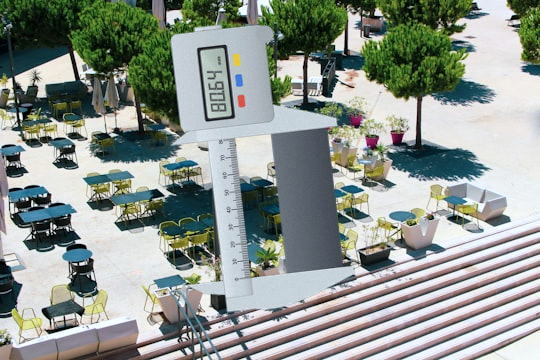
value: 80.64
